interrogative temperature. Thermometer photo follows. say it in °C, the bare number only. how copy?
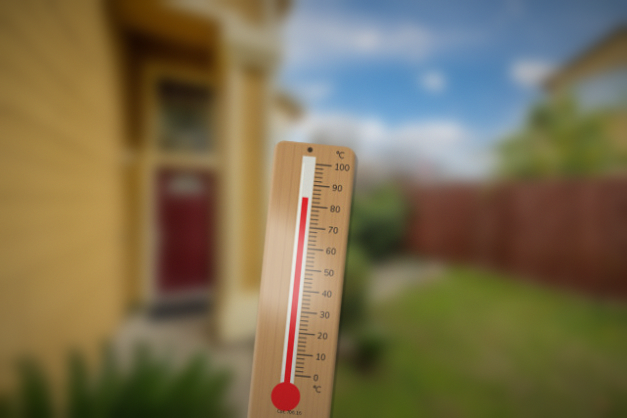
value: 84
